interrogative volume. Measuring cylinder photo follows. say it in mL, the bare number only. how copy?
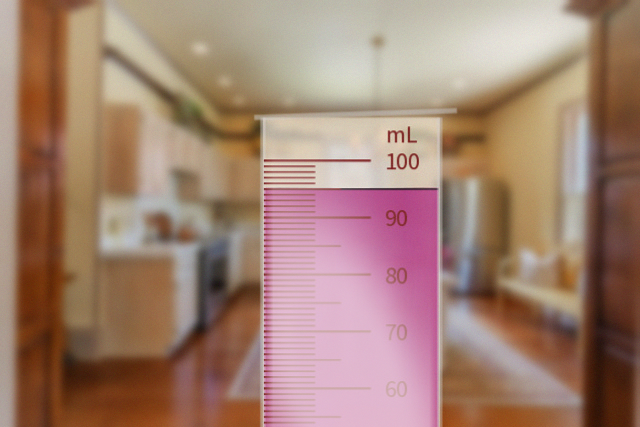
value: 95
